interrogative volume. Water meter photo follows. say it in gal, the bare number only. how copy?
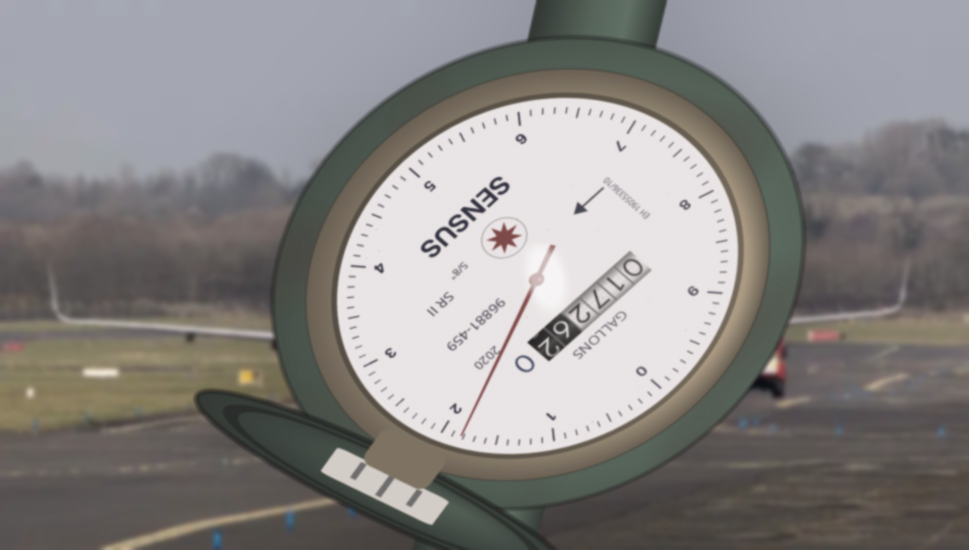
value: 172621.8
